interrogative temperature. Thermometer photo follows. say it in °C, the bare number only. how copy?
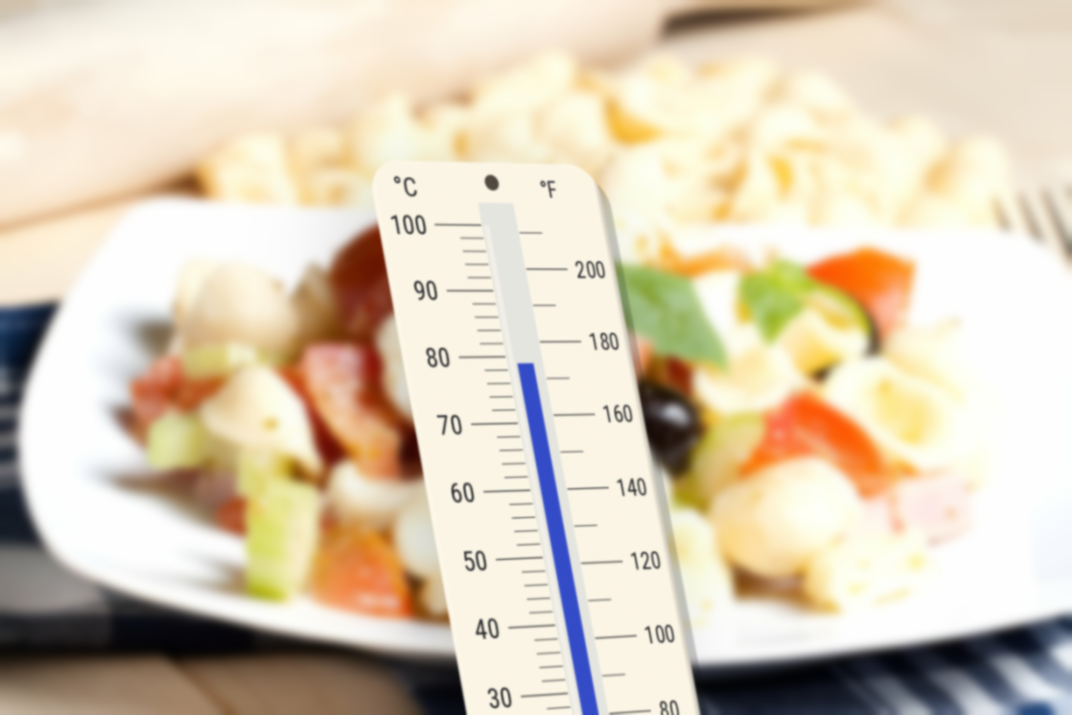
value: 79
